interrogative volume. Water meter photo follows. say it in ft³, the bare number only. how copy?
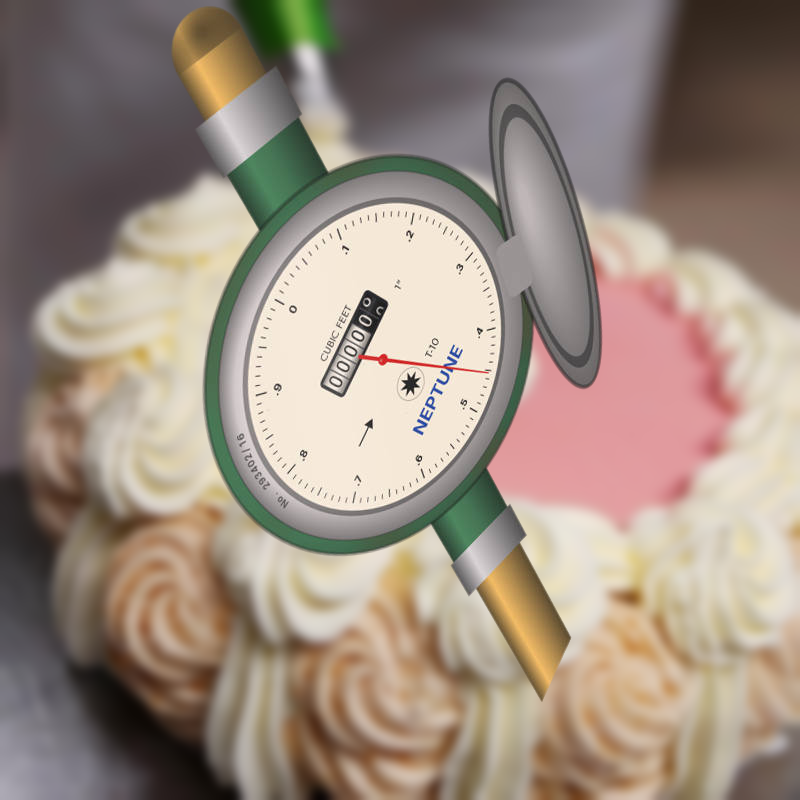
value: 8.45
